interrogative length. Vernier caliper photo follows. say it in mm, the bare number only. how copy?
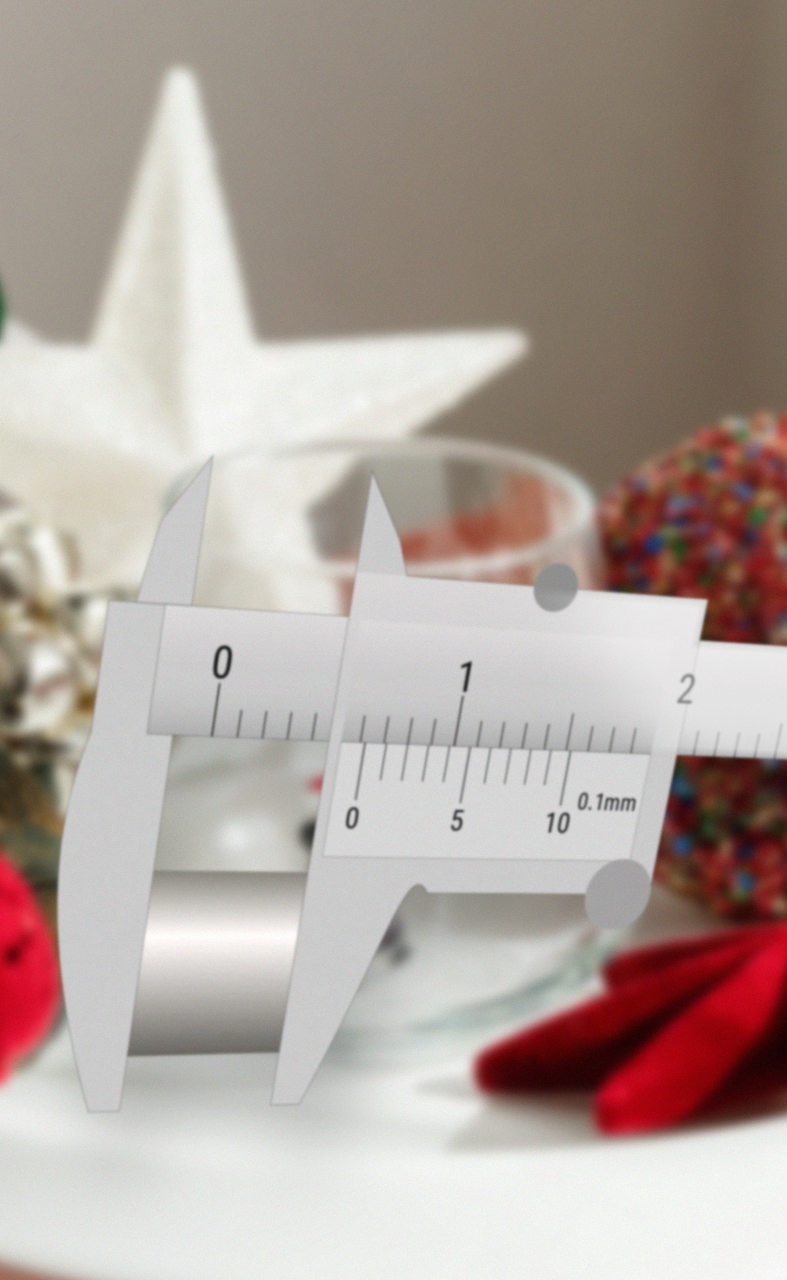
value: 6.2
